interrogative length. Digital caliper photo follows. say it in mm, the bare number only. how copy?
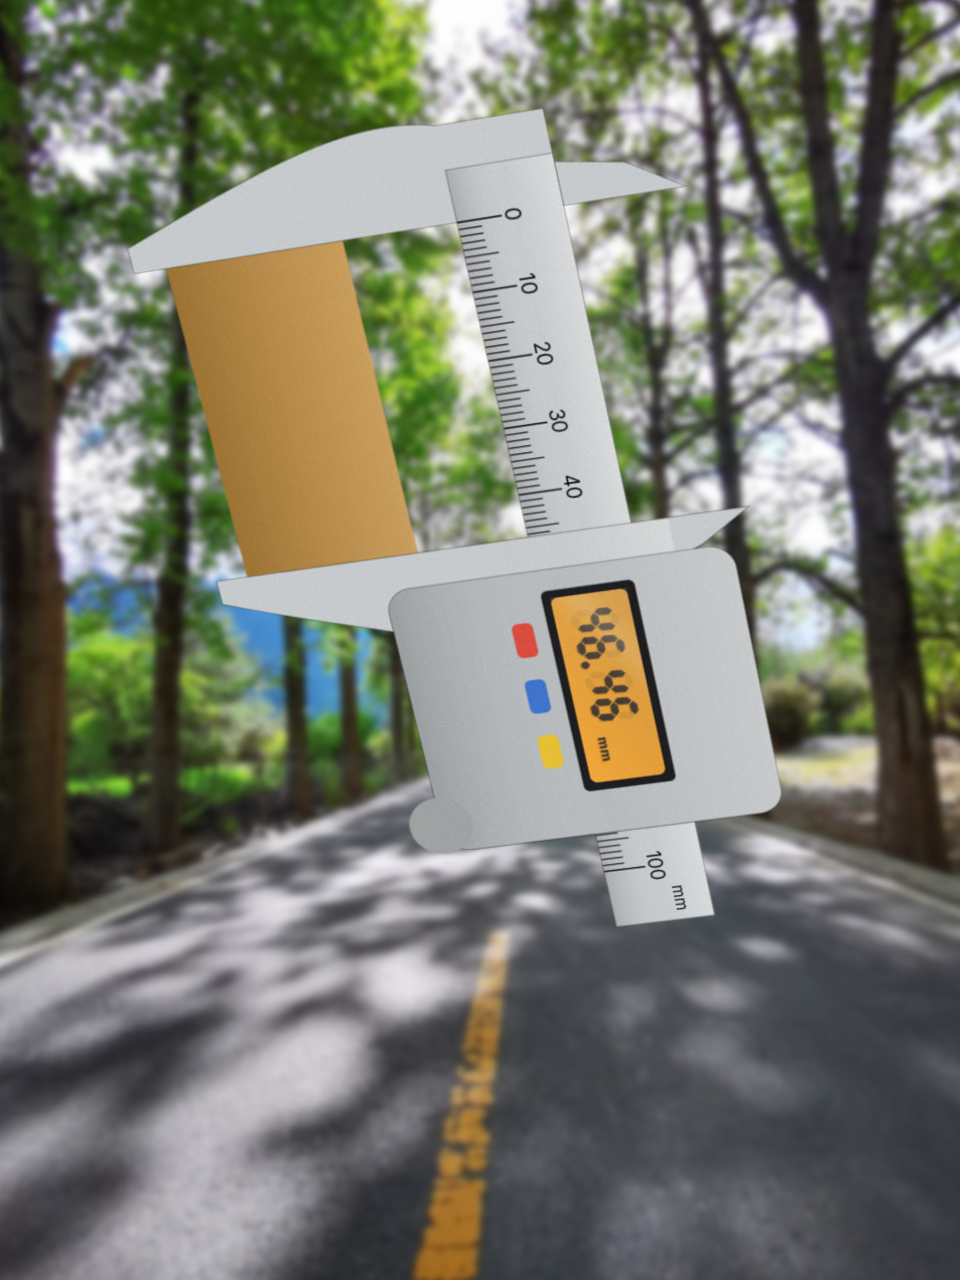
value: 46.46
